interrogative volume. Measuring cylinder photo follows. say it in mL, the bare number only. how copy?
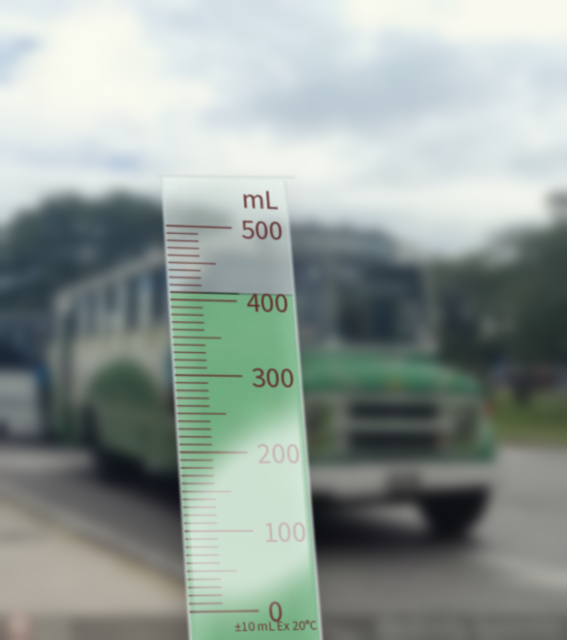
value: 410
